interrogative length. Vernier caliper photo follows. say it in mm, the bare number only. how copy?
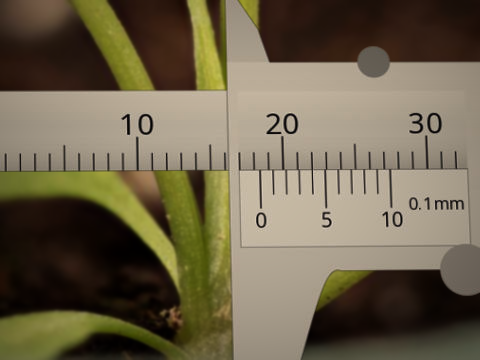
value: 18.4
